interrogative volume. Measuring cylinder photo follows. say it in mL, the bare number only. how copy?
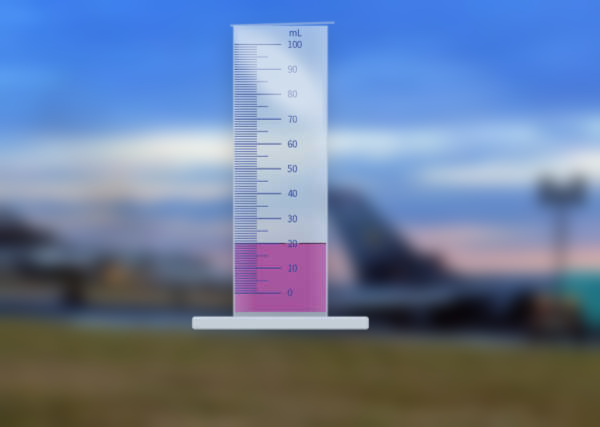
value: 20
